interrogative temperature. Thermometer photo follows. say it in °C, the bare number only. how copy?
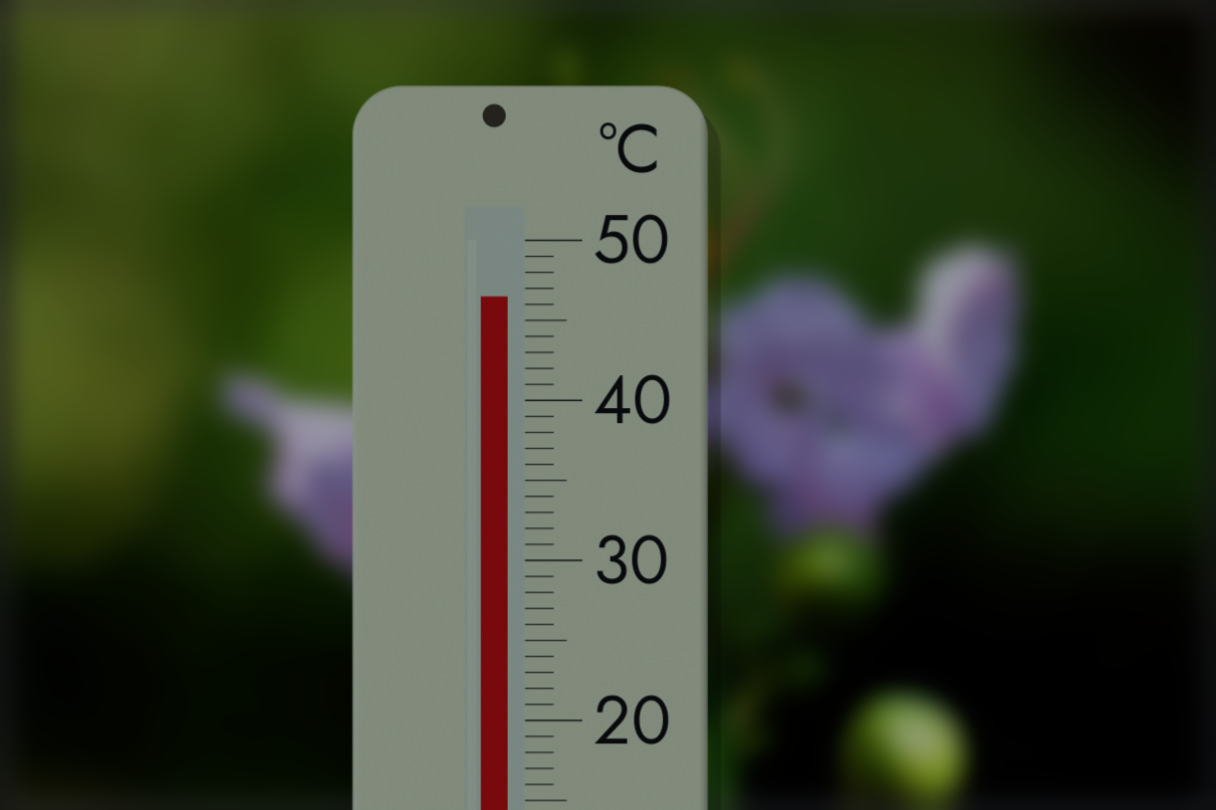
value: 46.5
